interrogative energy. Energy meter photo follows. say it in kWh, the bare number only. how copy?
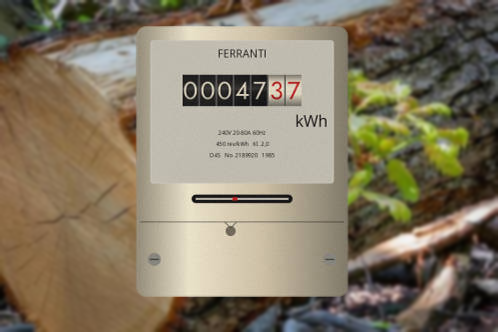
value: 47.37
